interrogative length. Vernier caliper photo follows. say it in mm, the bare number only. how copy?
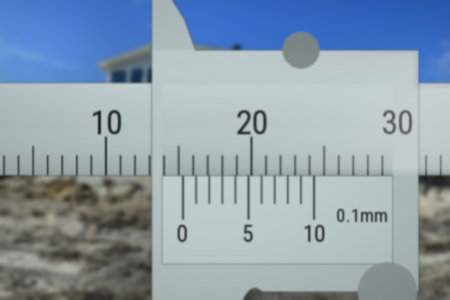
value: 15.3
